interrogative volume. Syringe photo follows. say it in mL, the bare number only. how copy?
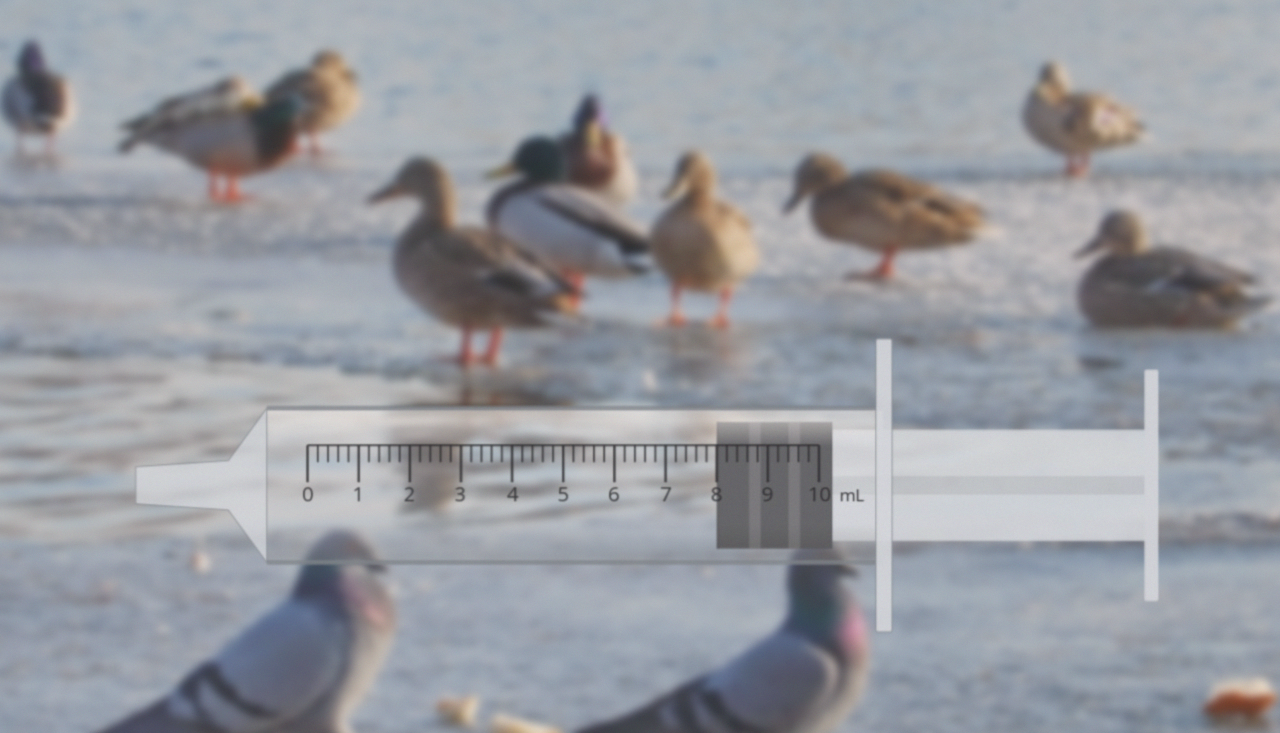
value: 8
